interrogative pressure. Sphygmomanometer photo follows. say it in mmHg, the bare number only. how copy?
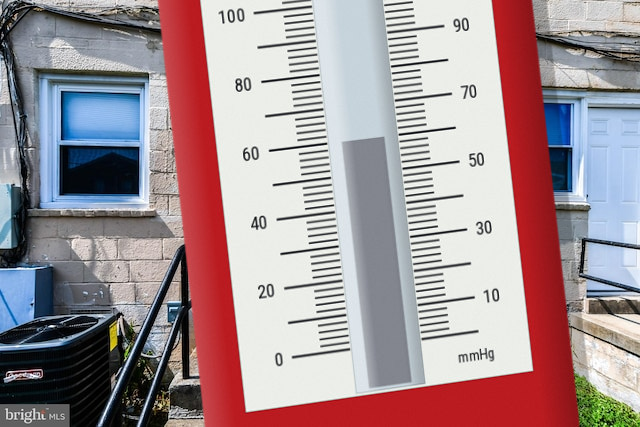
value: 60
